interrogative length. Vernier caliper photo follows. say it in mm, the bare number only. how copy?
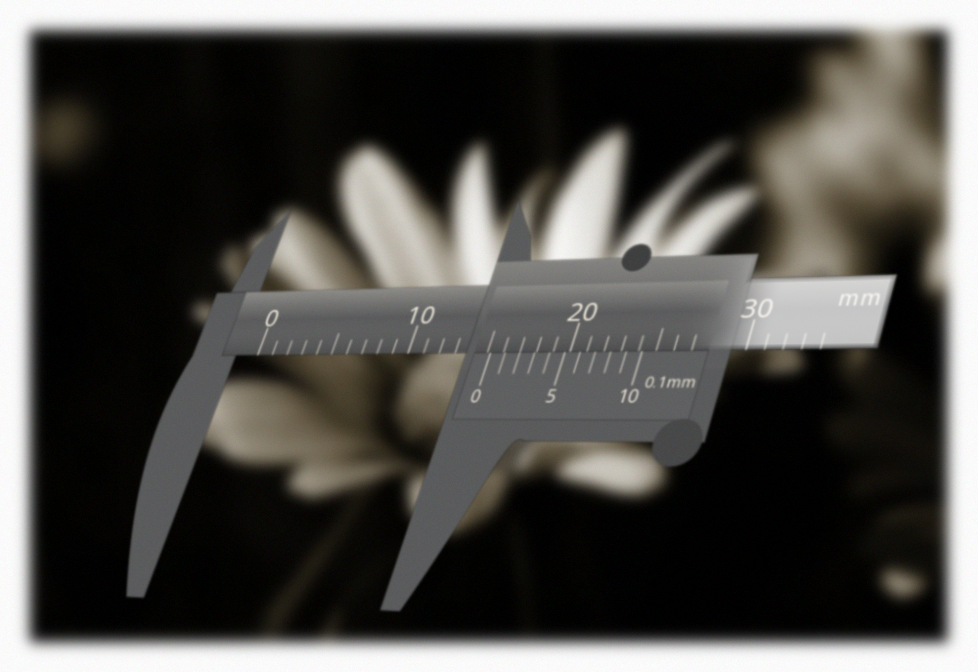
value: 15.2
